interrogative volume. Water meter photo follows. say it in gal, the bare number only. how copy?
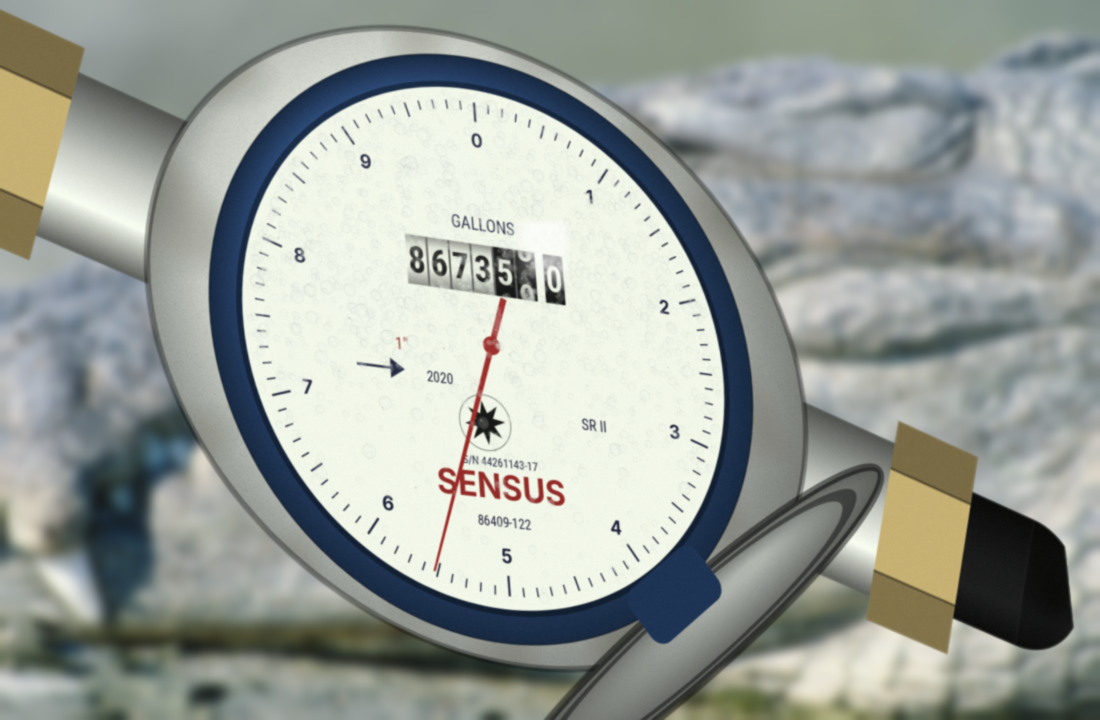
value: 8673585.5
